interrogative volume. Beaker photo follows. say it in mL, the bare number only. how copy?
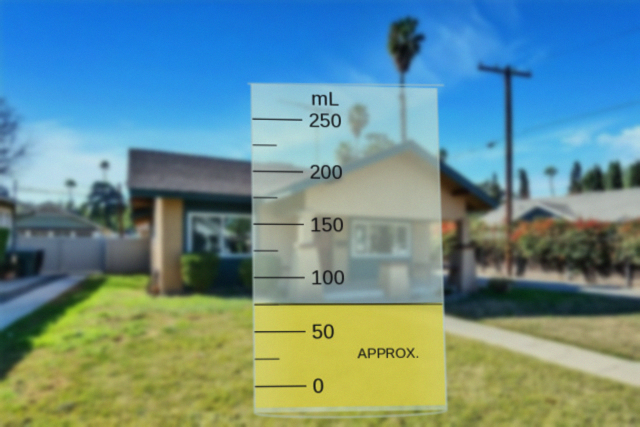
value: 75
